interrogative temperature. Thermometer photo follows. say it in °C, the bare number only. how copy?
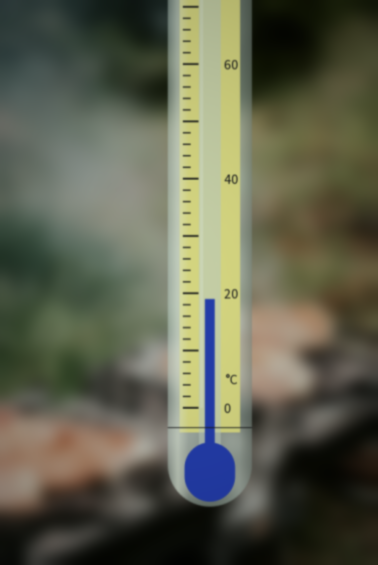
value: 19
